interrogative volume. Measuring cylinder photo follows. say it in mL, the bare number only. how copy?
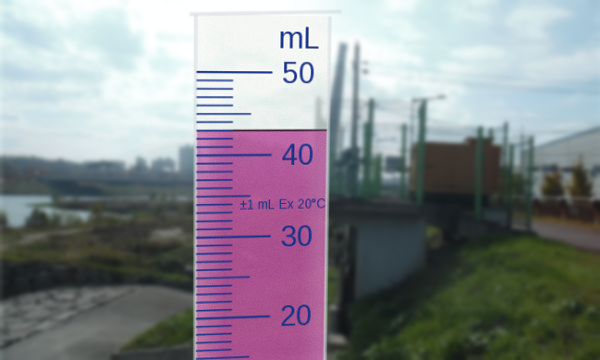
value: 43
